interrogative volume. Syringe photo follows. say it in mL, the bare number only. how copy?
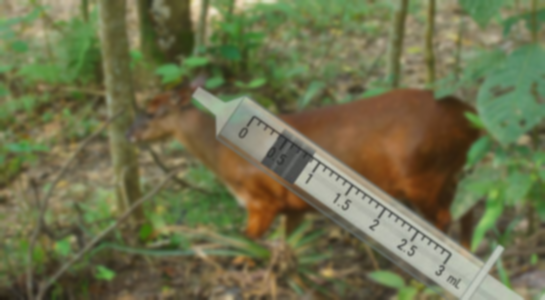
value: 0.4
